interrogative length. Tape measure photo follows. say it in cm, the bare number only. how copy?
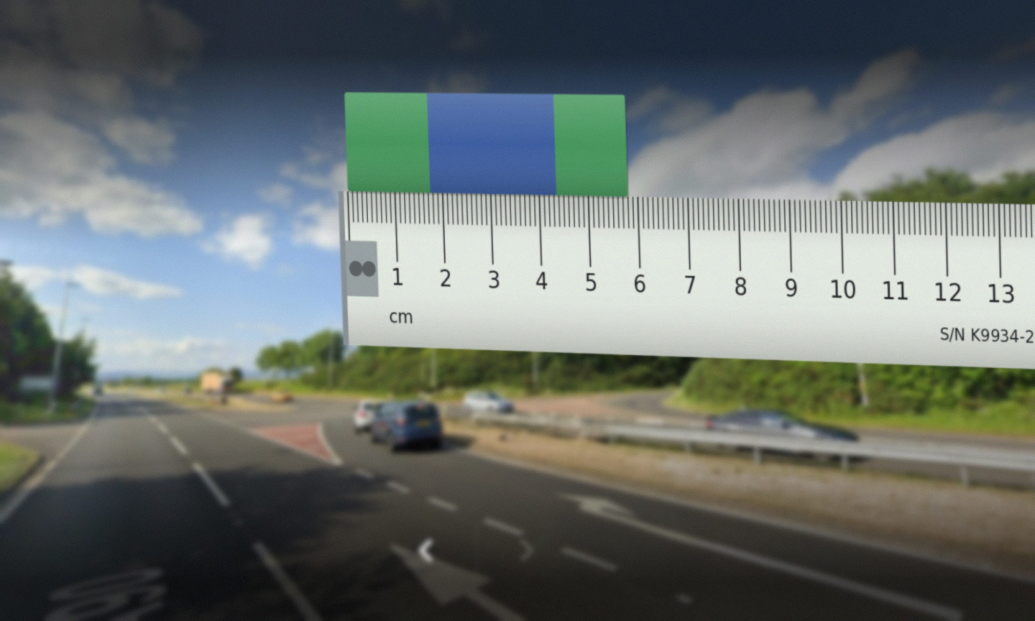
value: 5.8
